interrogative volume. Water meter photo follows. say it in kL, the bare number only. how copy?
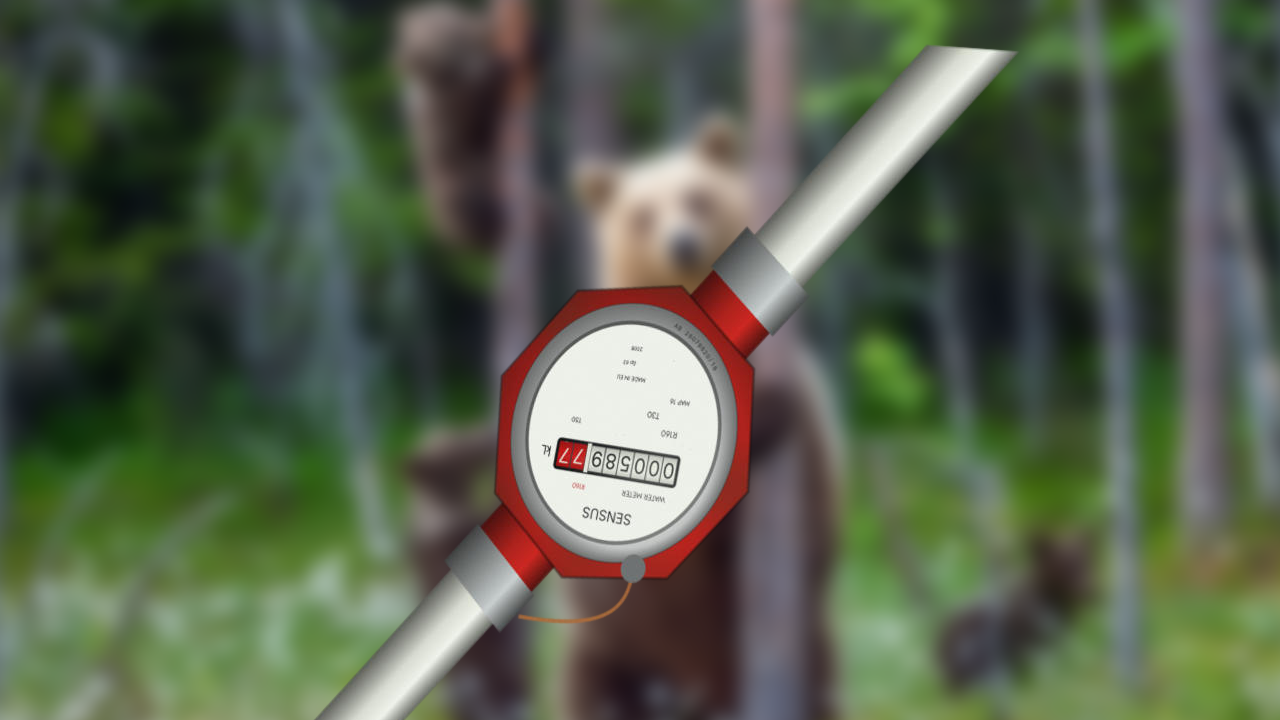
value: 589.77
